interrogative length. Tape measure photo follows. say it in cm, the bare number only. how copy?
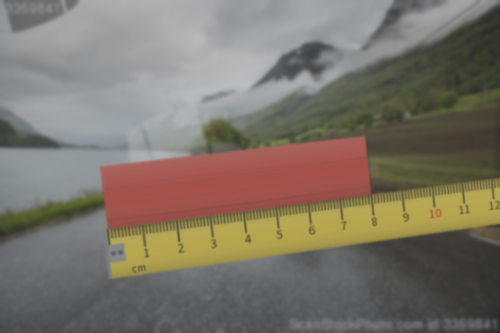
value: 8
